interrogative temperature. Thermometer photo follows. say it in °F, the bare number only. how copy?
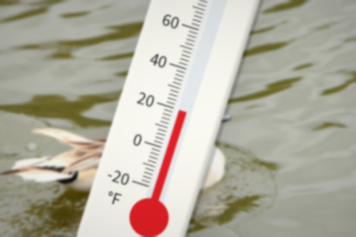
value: 20
